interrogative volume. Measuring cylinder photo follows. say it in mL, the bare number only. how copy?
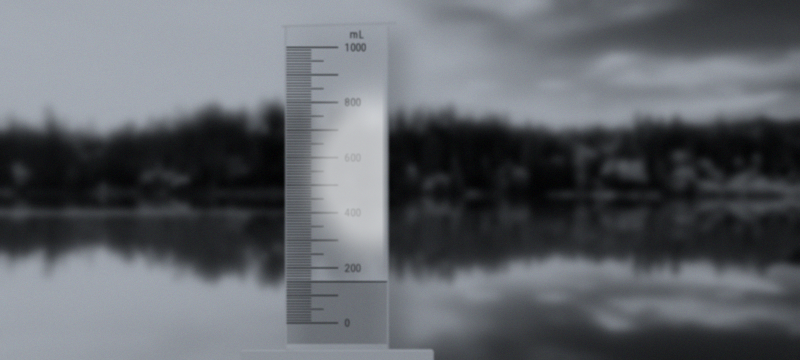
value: 150
